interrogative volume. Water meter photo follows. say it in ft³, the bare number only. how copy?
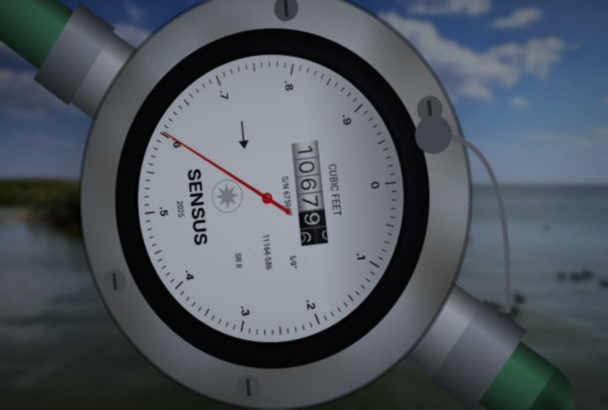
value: 106795.60
